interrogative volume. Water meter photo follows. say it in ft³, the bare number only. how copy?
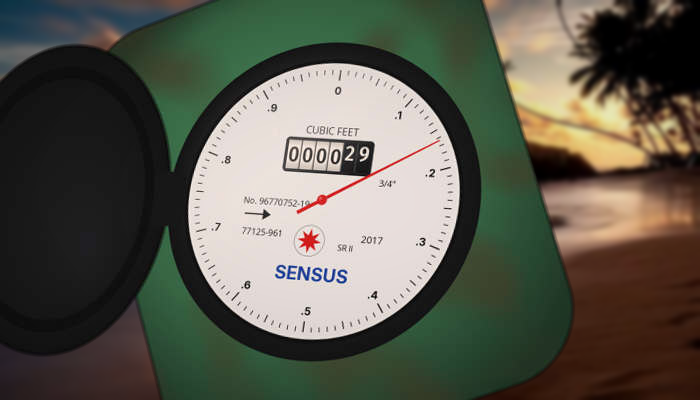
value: 29.16
